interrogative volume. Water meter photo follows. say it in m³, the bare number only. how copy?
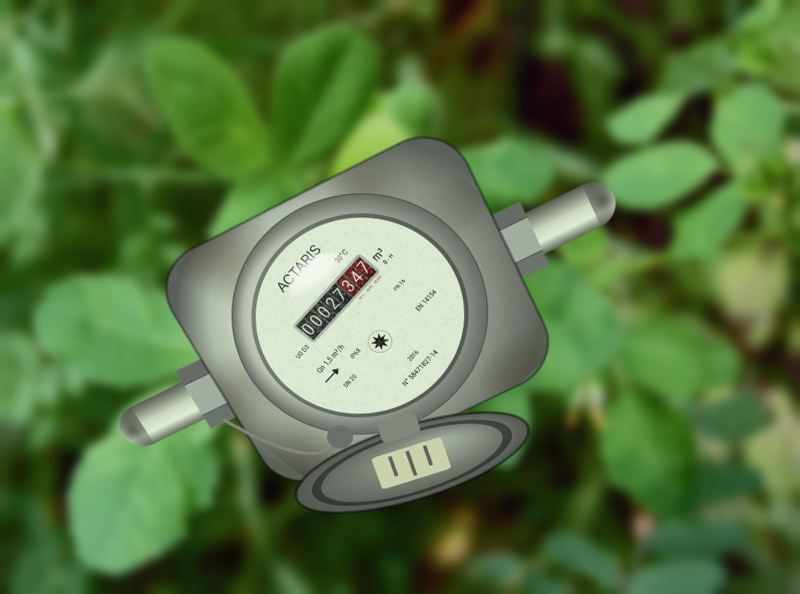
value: 27.347
